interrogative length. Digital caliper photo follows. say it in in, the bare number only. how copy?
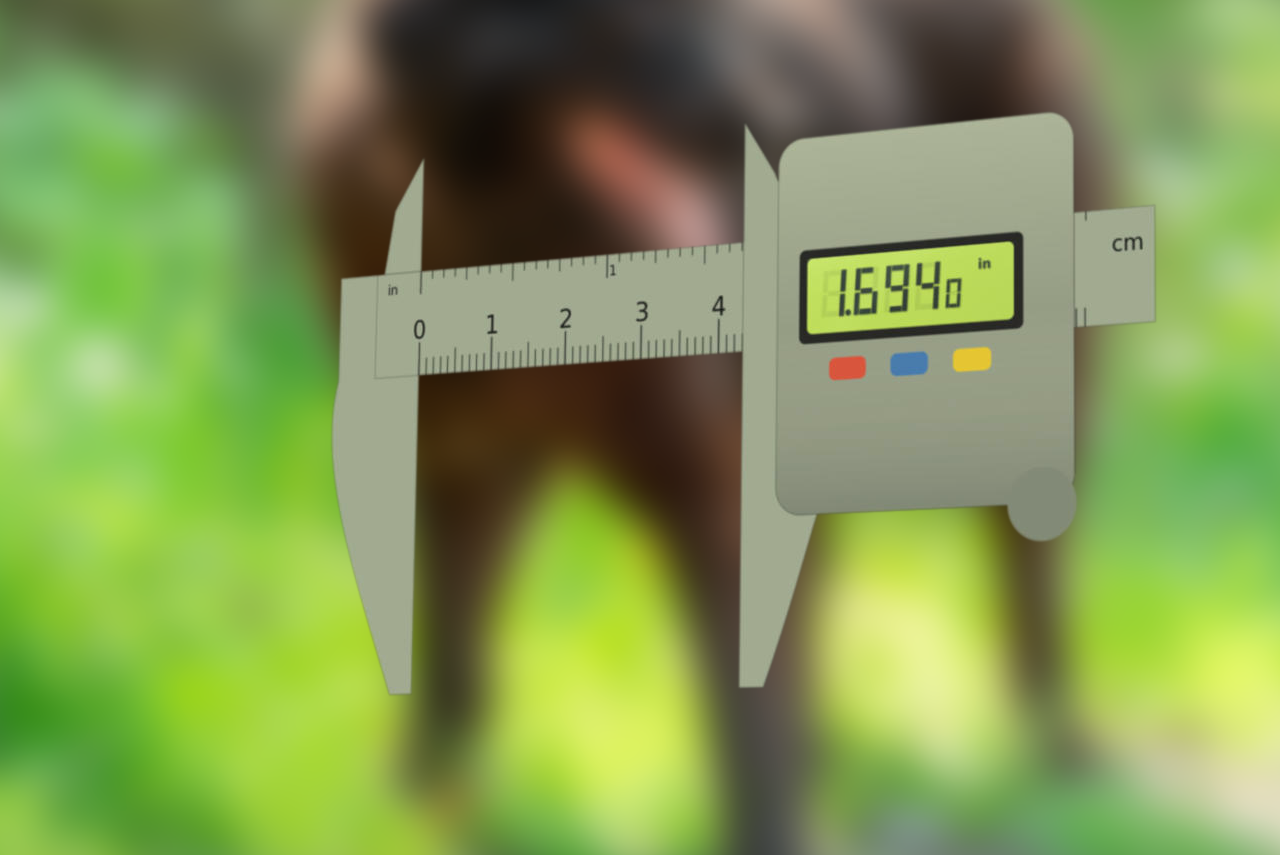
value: 1.6940
